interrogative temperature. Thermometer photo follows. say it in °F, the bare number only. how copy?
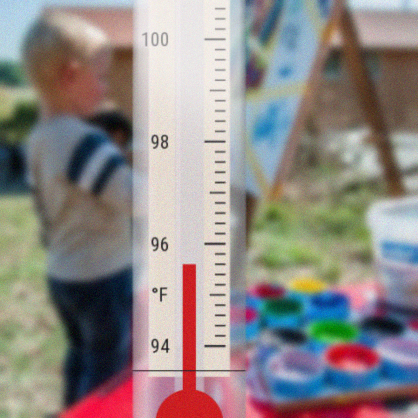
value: 95.6
